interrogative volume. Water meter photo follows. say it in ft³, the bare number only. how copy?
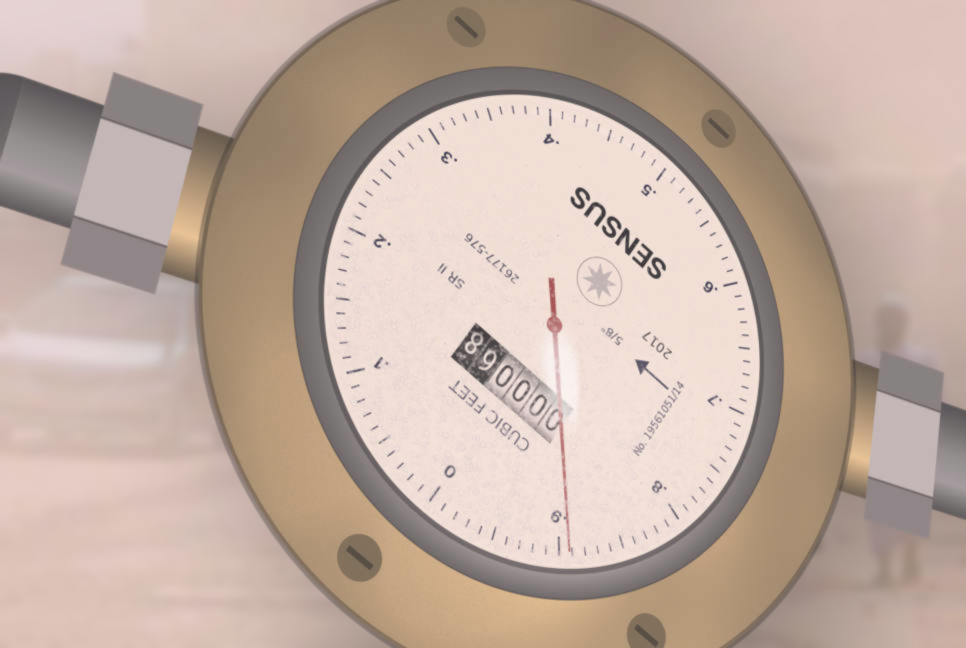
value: 67.89
